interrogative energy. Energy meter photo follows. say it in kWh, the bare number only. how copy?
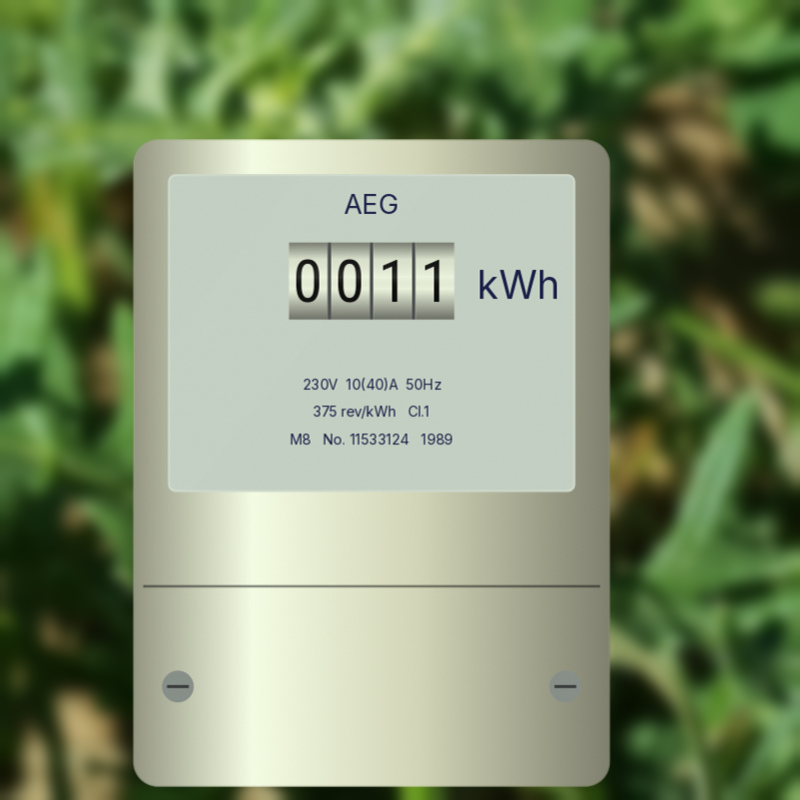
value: 11
